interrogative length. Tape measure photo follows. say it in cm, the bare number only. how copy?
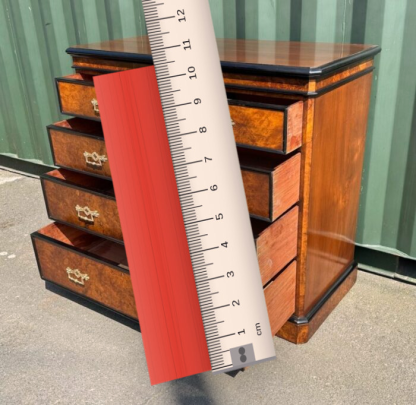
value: 10.5
